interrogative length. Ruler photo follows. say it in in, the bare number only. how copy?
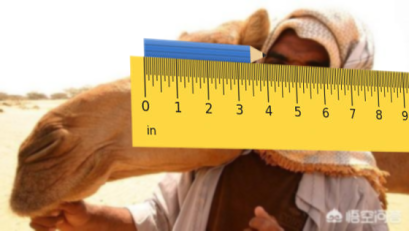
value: 4
